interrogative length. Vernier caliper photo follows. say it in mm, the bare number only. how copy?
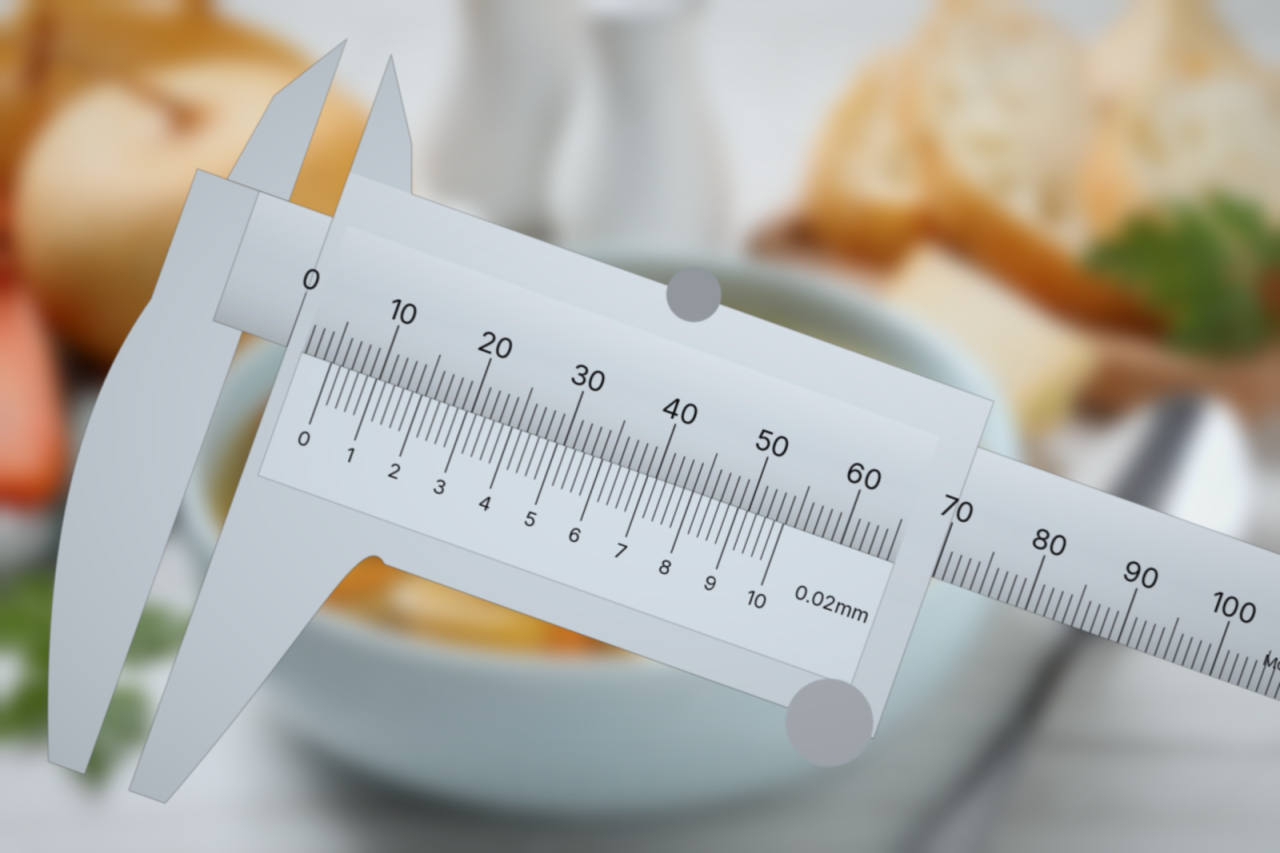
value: 4.8
